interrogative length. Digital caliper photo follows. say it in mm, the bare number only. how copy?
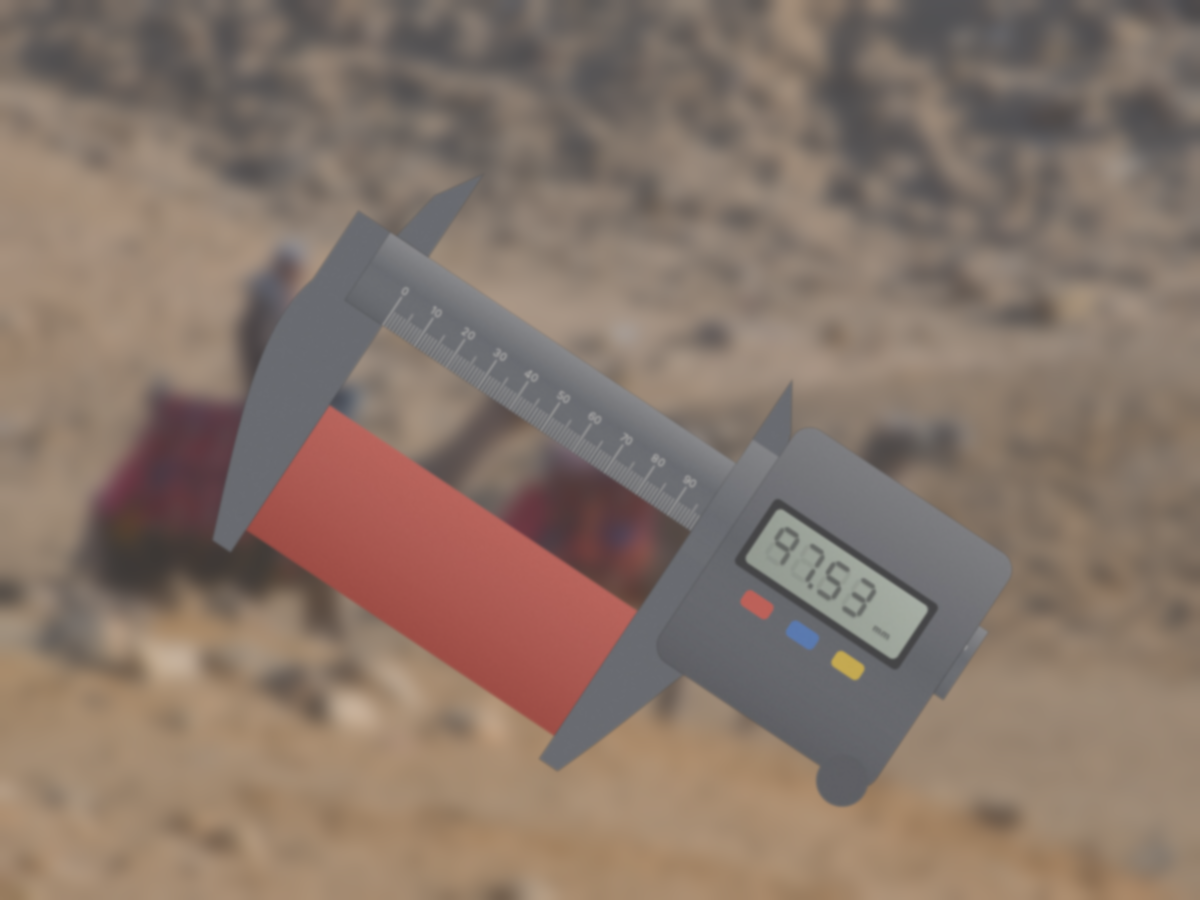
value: 97.53
